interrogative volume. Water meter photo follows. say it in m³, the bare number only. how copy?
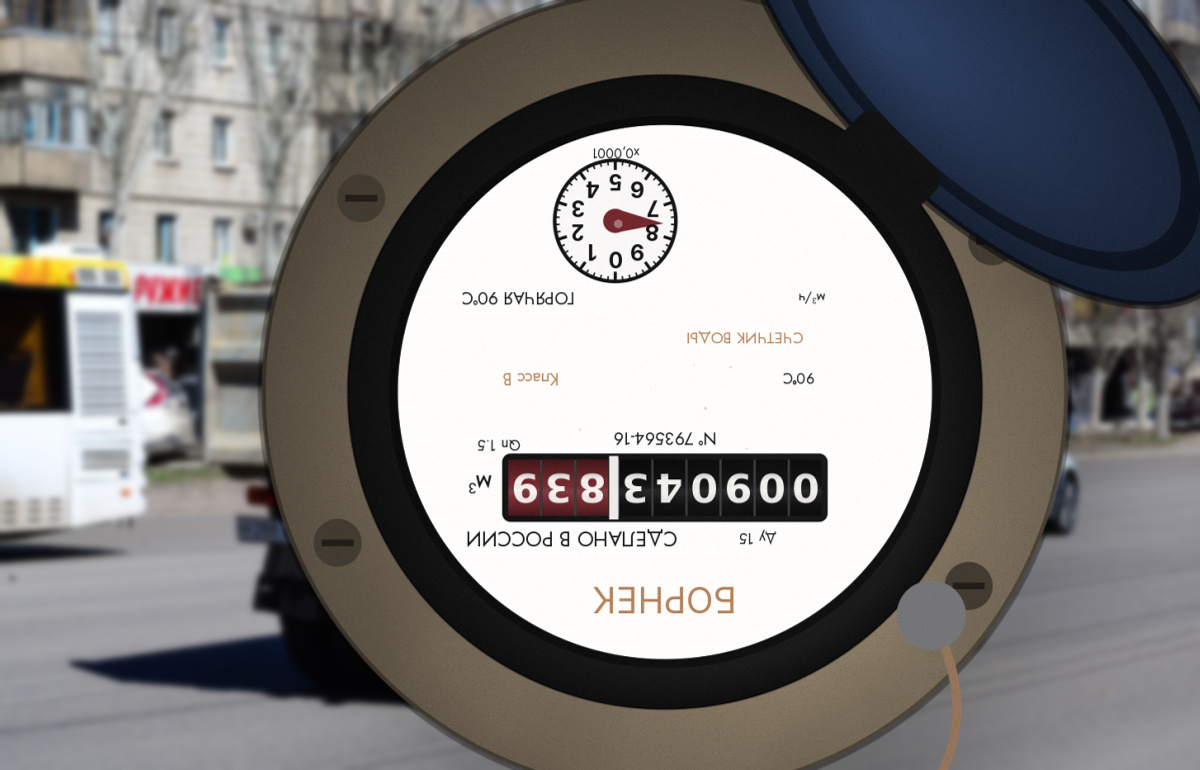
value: 9043.8397
